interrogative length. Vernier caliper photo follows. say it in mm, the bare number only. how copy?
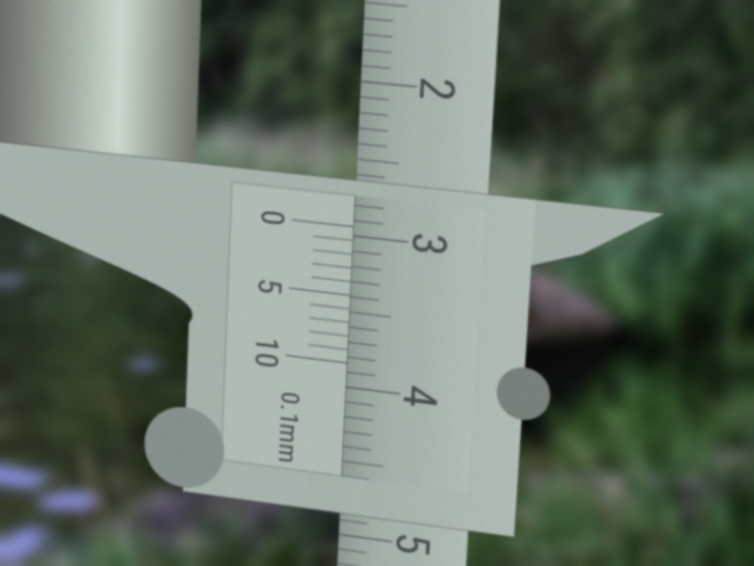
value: 29.4
